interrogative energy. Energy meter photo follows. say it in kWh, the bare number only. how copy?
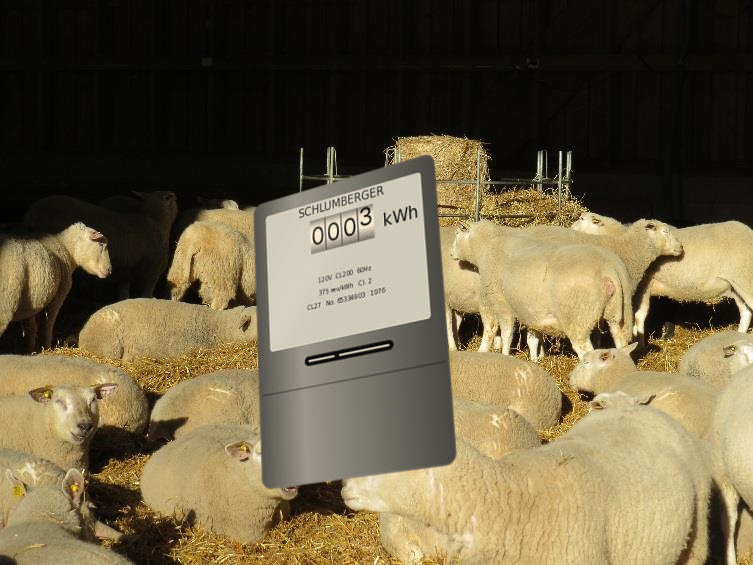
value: 3
